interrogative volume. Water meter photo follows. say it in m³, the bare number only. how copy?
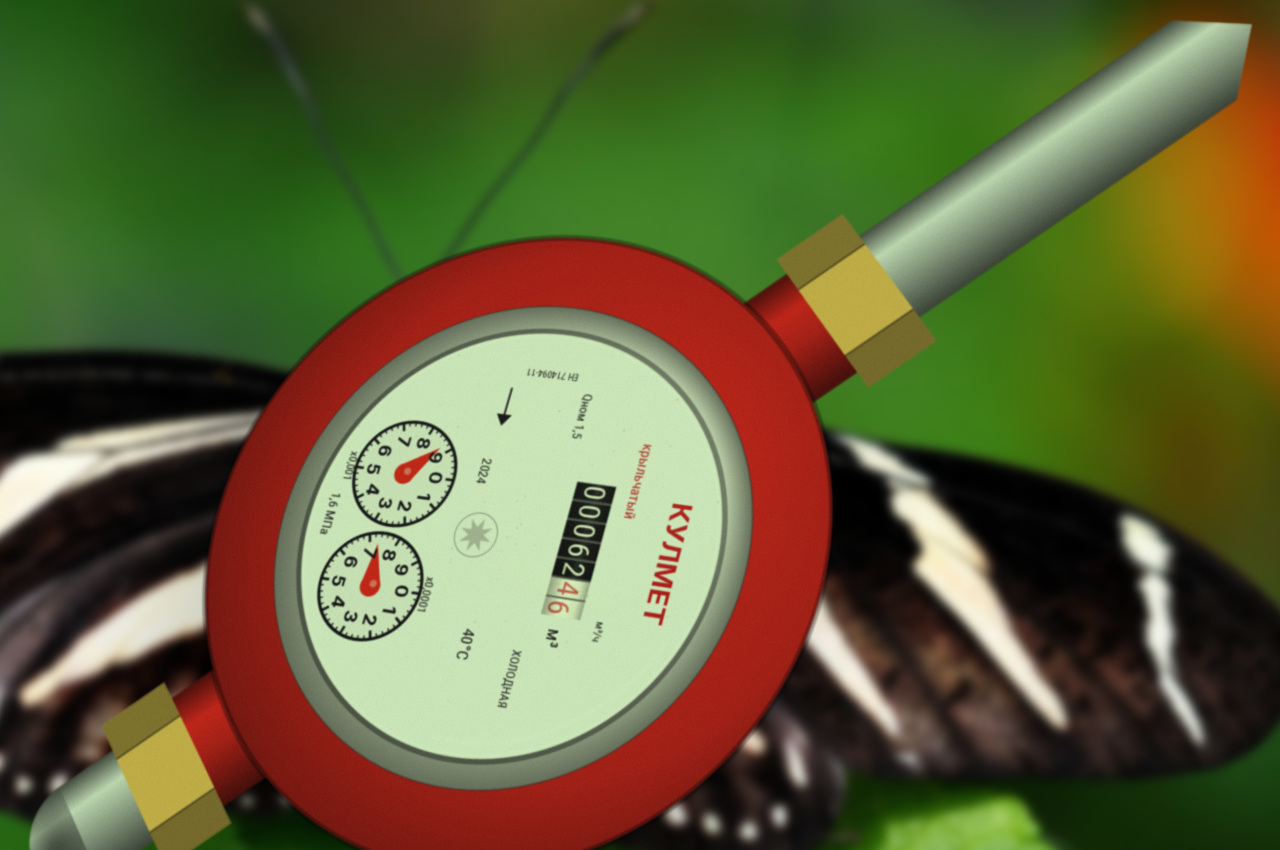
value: 62.4587
